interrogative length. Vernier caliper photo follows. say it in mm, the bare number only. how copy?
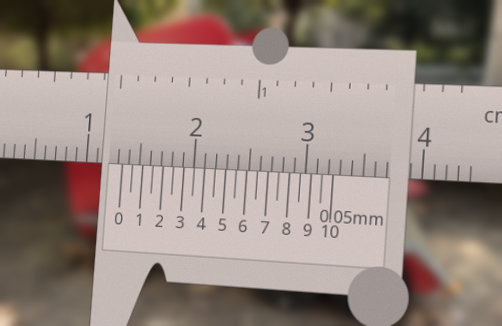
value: 13.4
